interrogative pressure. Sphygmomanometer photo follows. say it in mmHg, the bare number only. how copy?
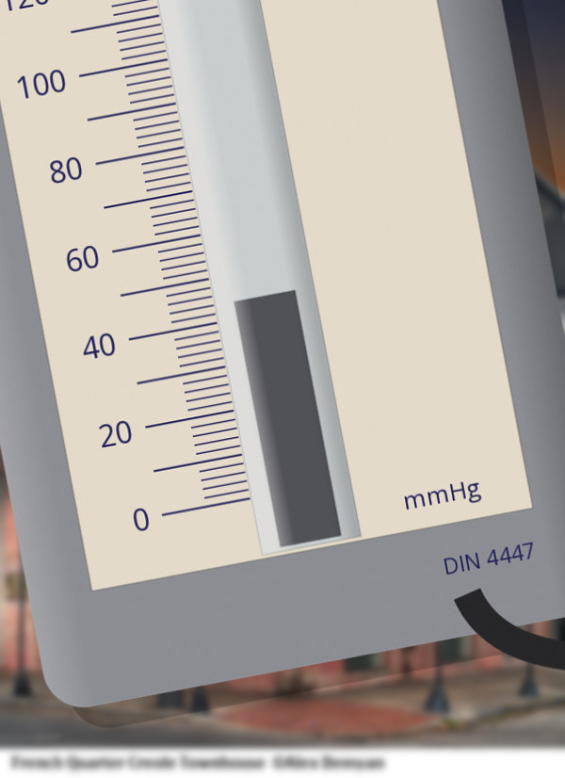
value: 44
